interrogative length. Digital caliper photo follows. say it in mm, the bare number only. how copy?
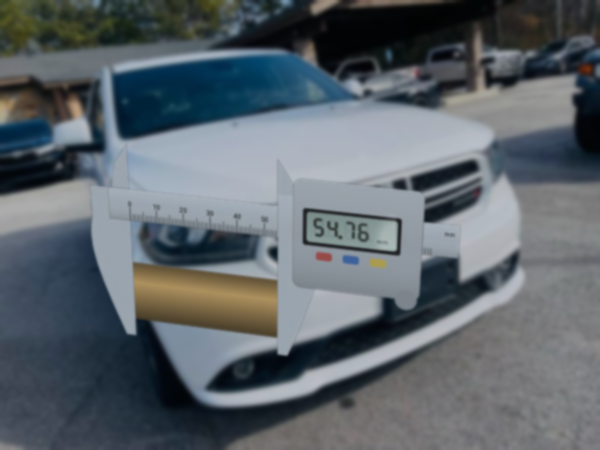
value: 54.76
